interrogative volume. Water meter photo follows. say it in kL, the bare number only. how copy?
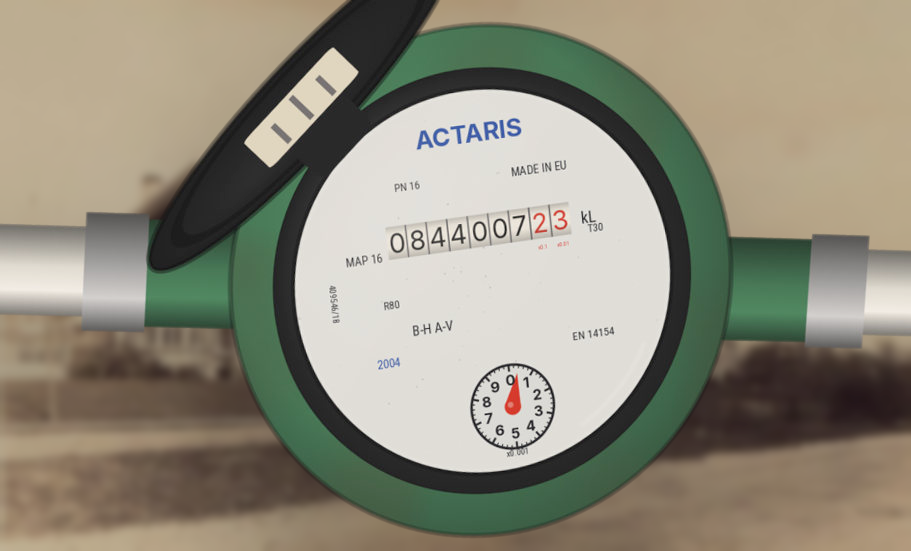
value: 844007.230
